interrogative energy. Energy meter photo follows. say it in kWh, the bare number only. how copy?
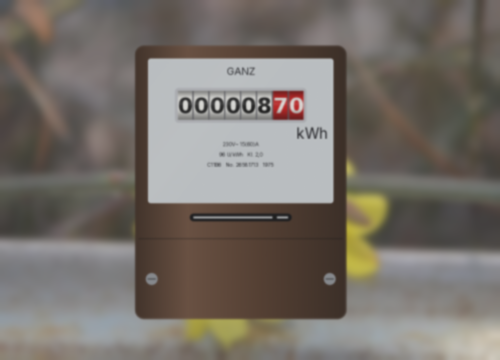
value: 8.70
